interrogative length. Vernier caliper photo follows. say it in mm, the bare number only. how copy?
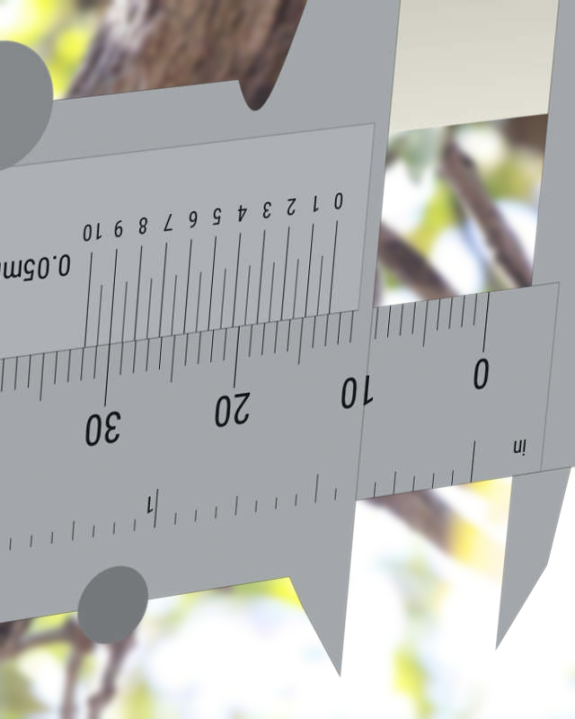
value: 12.9
